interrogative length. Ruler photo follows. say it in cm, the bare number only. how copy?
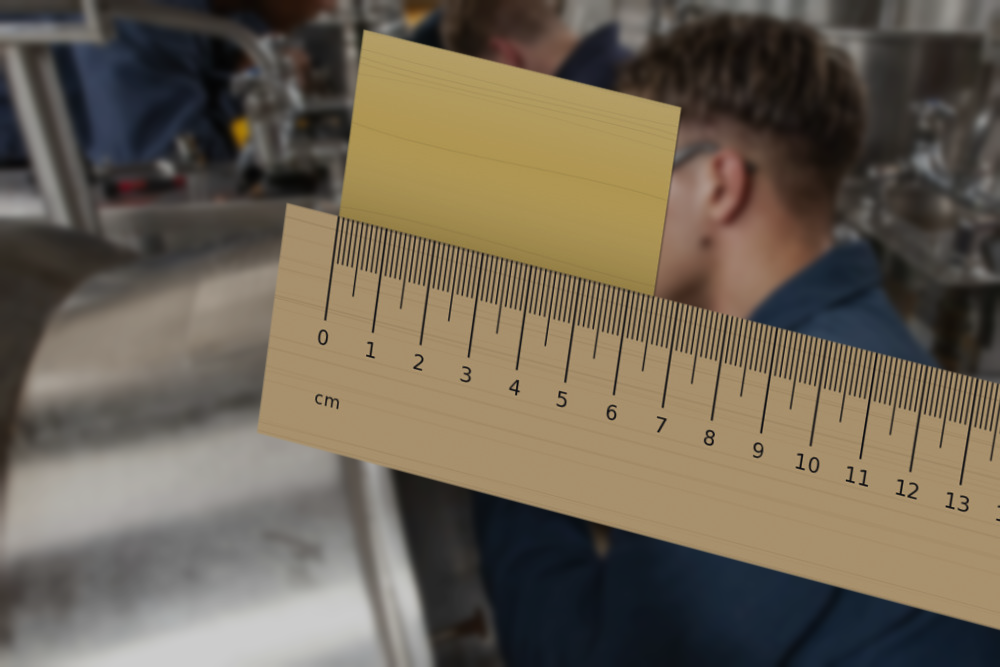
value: 6.5
